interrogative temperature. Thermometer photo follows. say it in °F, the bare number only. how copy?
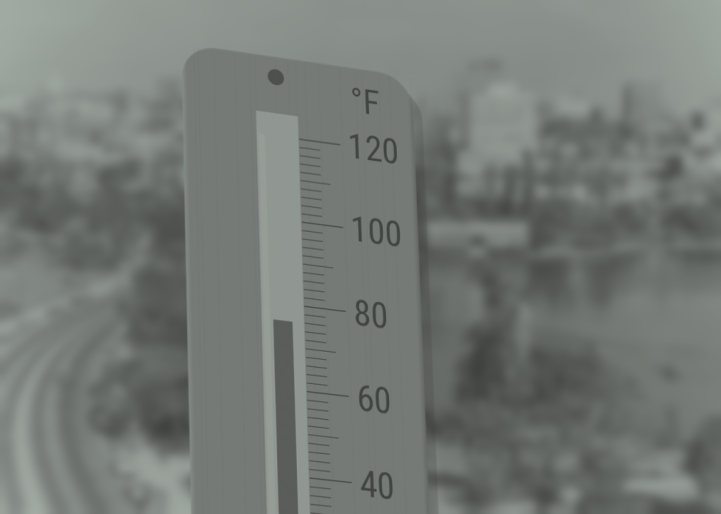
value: 76
